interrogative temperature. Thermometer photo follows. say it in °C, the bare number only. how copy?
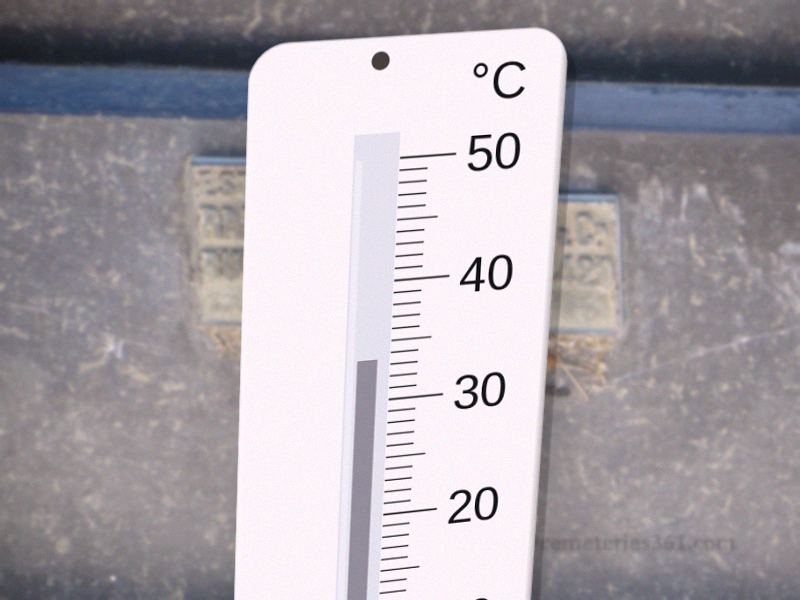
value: 33.5
